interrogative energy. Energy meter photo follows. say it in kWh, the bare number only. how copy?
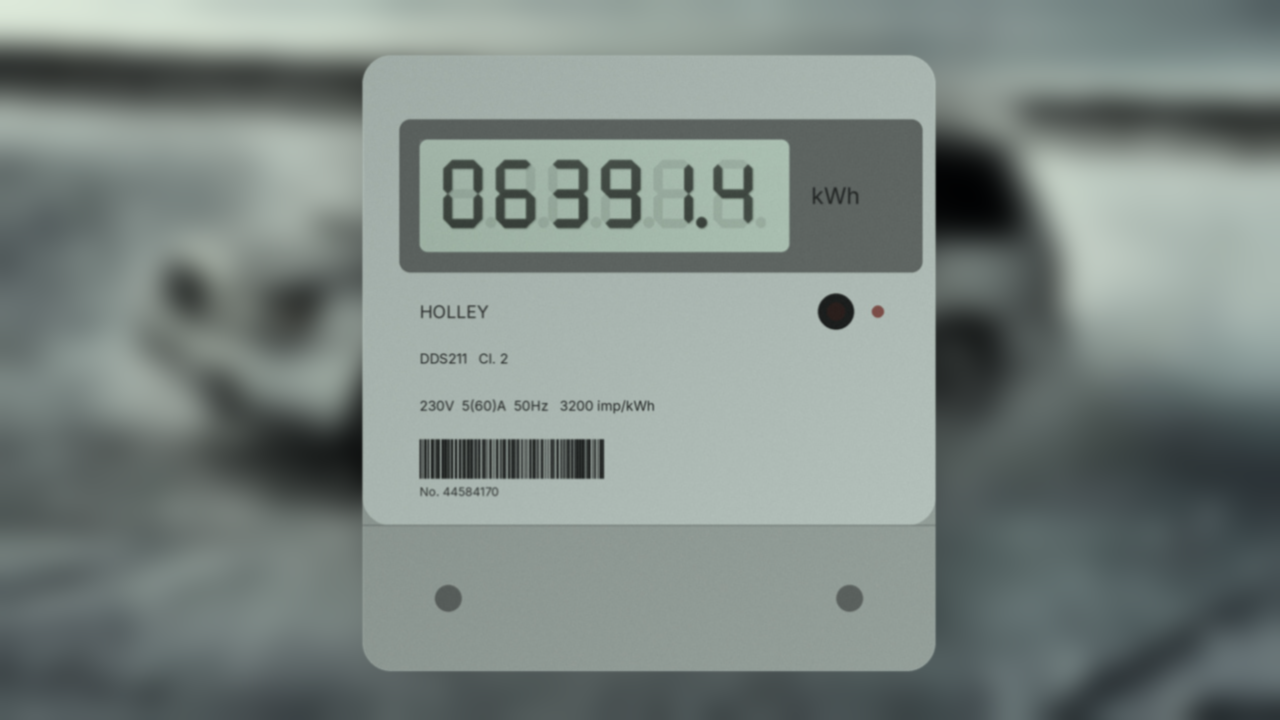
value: 6391.4
